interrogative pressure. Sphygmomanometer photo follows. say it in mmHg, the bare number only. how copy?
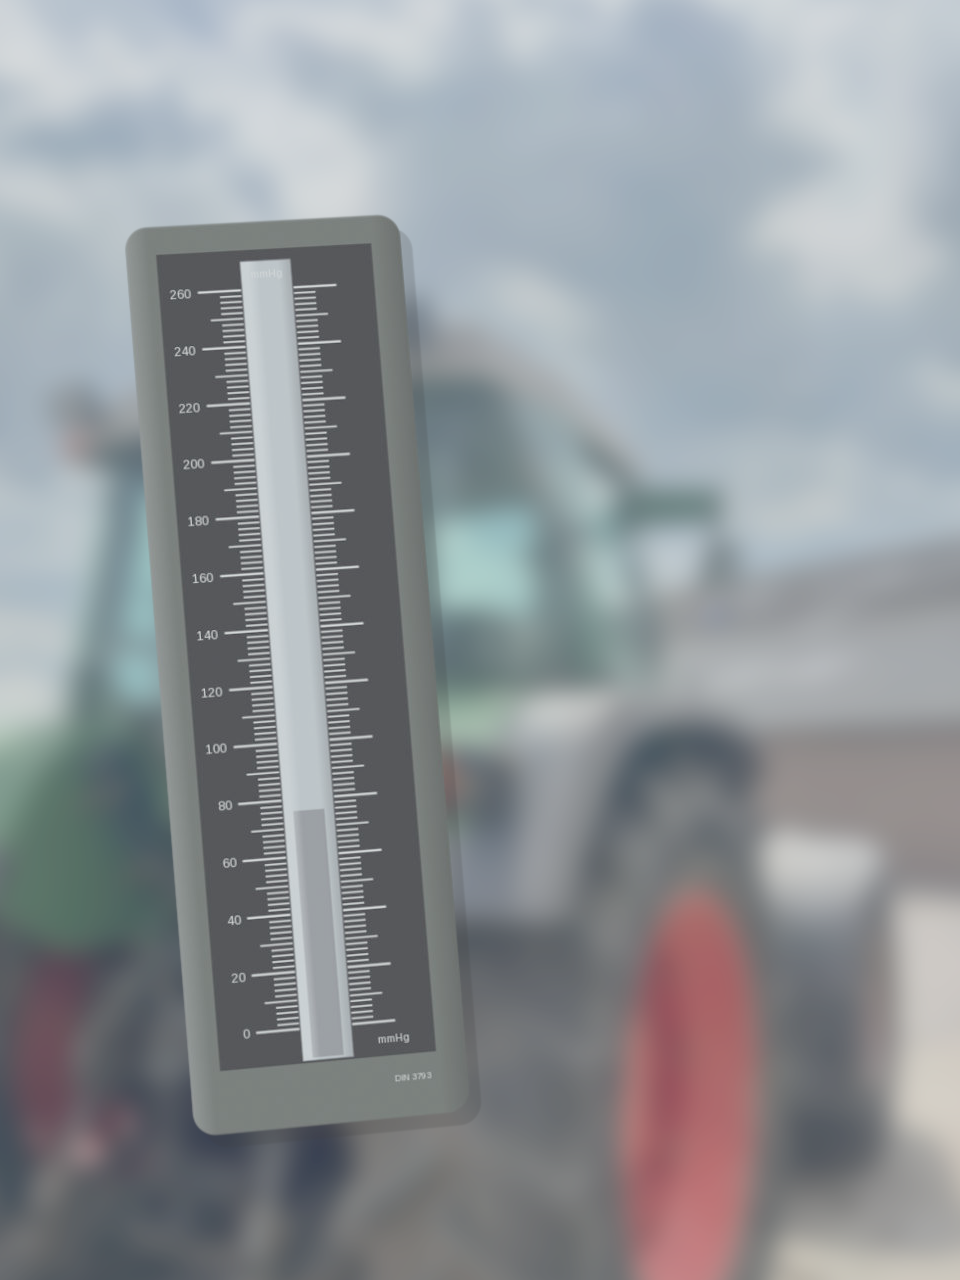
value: 76
